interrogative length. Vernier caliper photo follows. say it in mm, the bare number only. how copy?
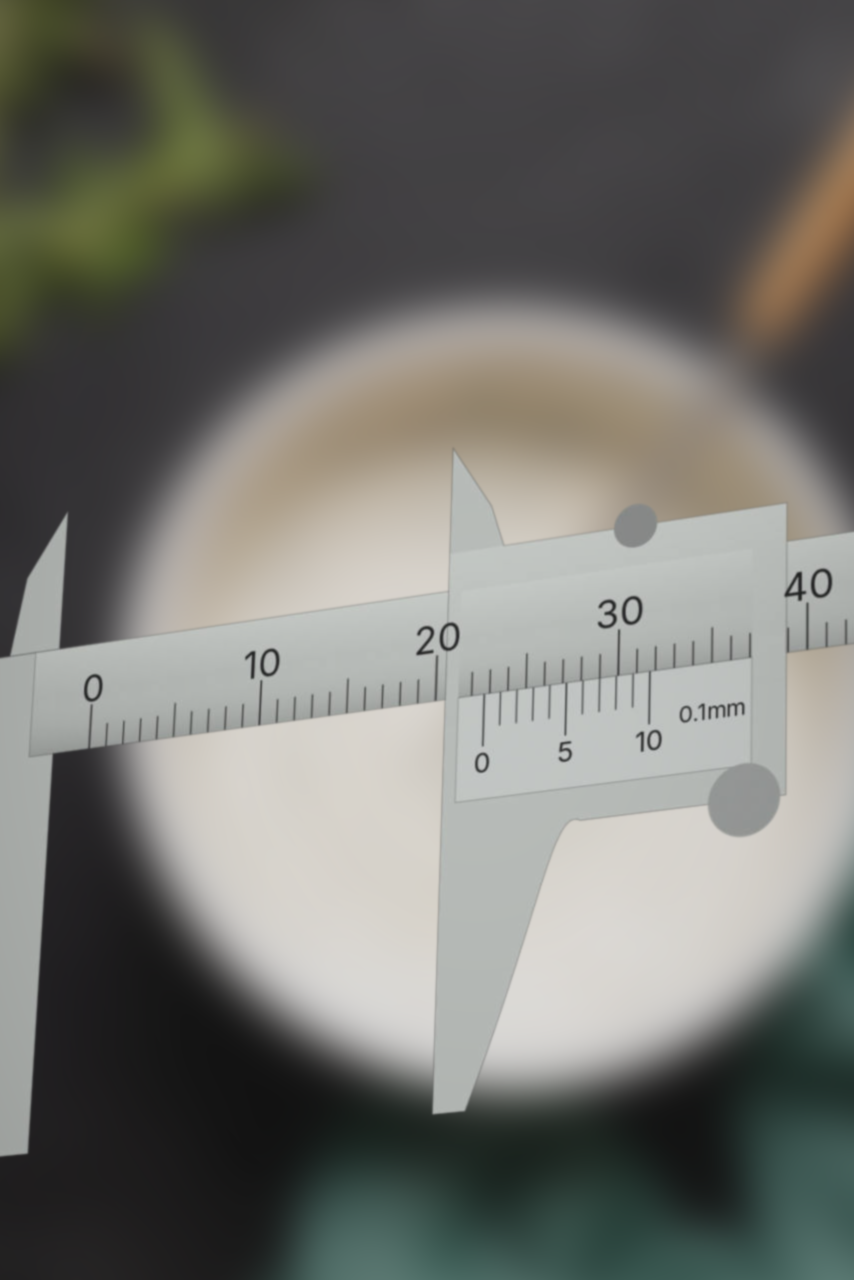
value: 22.7
